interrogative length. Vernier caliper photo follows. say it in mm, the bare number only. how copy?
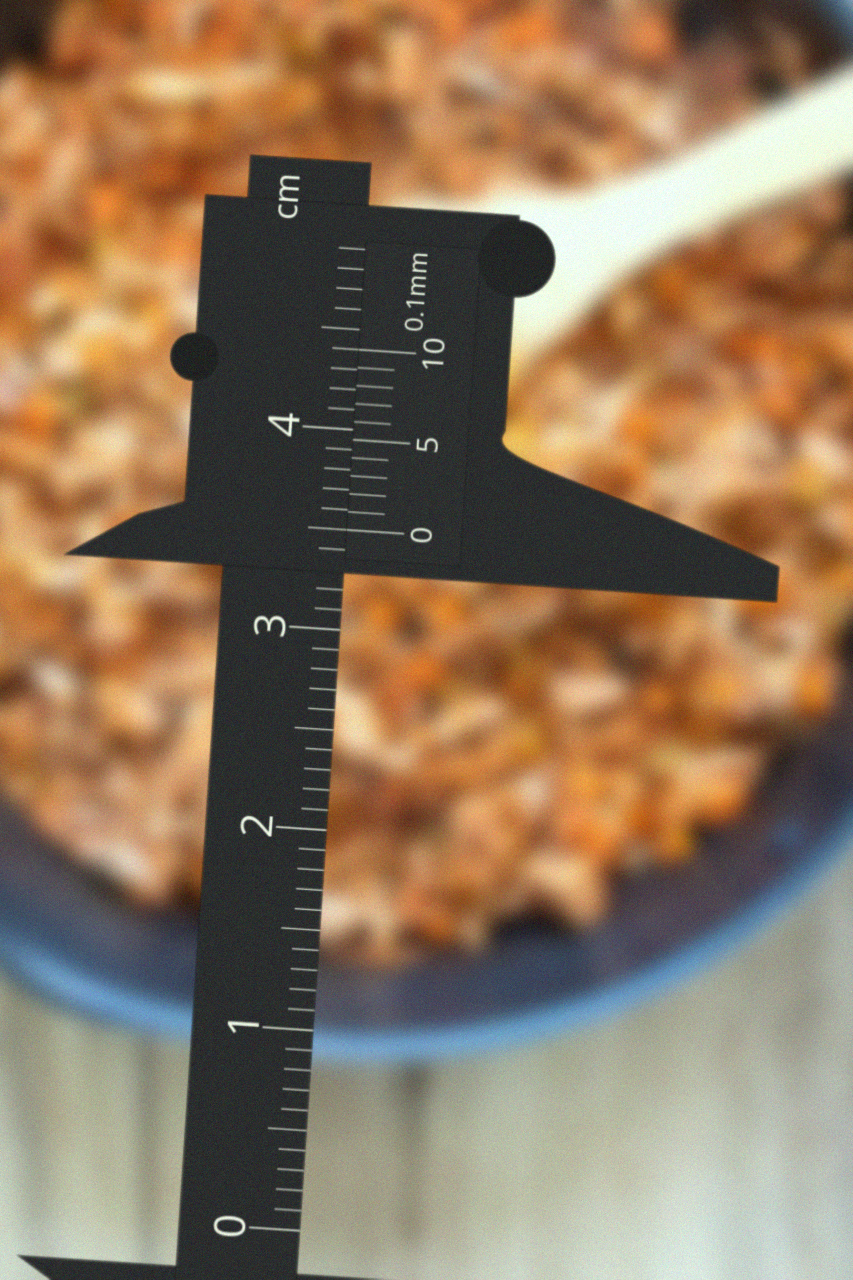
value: 35.0
